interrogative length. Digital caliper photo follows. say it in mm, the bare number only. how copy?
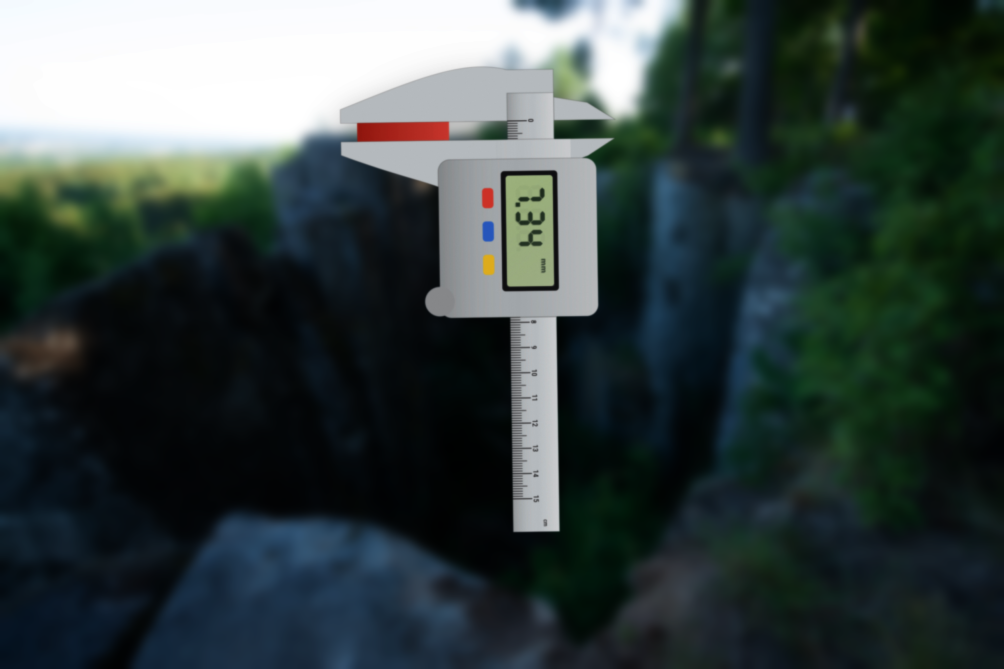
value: 7.34
